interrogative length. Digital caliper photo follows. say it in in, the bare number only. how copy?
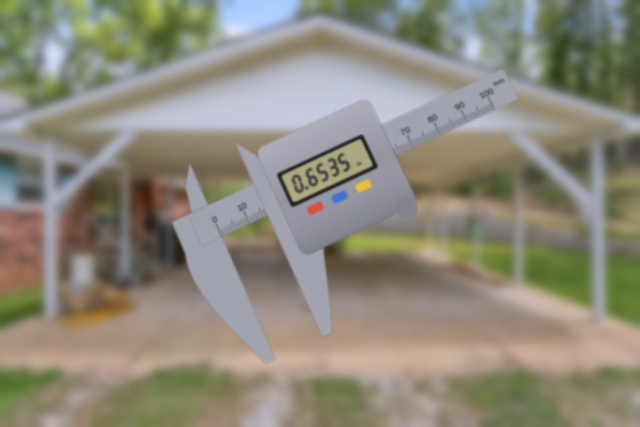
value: 0.6535
